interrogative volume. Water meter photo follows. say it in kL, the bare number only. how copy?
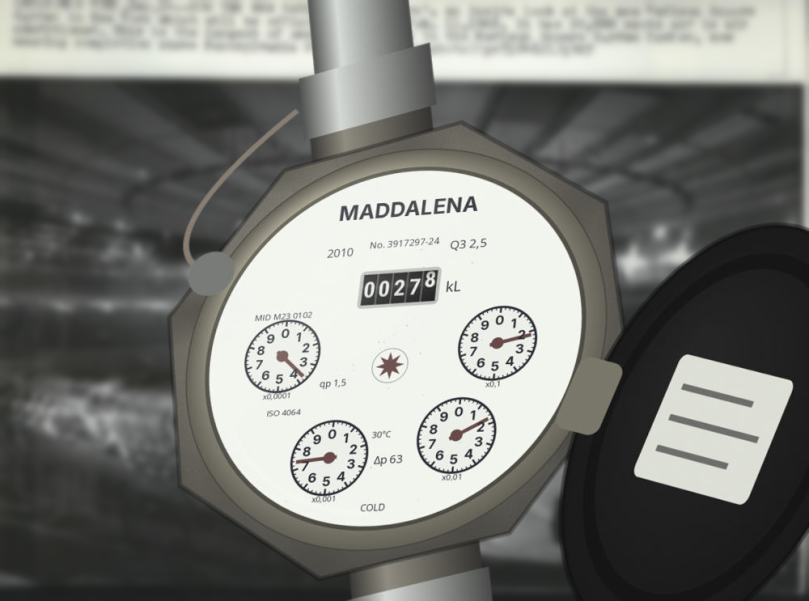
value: 278.2173
